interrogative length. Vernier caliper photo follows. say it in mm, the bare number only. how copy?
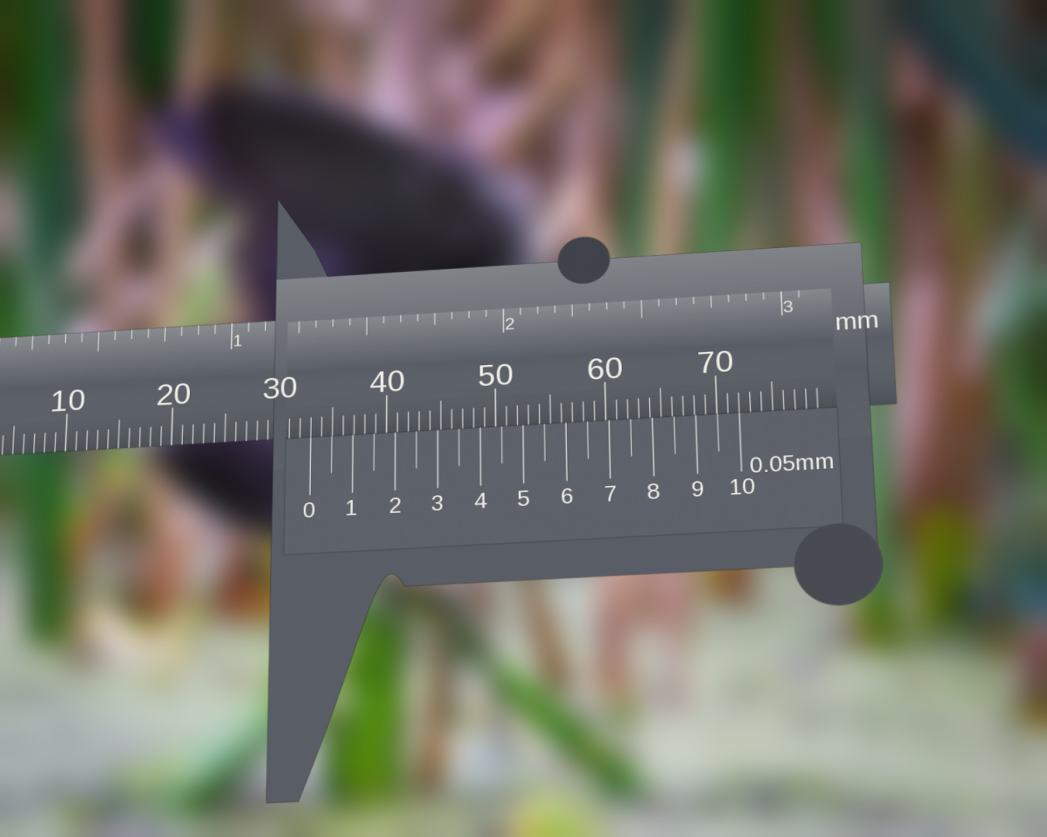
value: 33.0
